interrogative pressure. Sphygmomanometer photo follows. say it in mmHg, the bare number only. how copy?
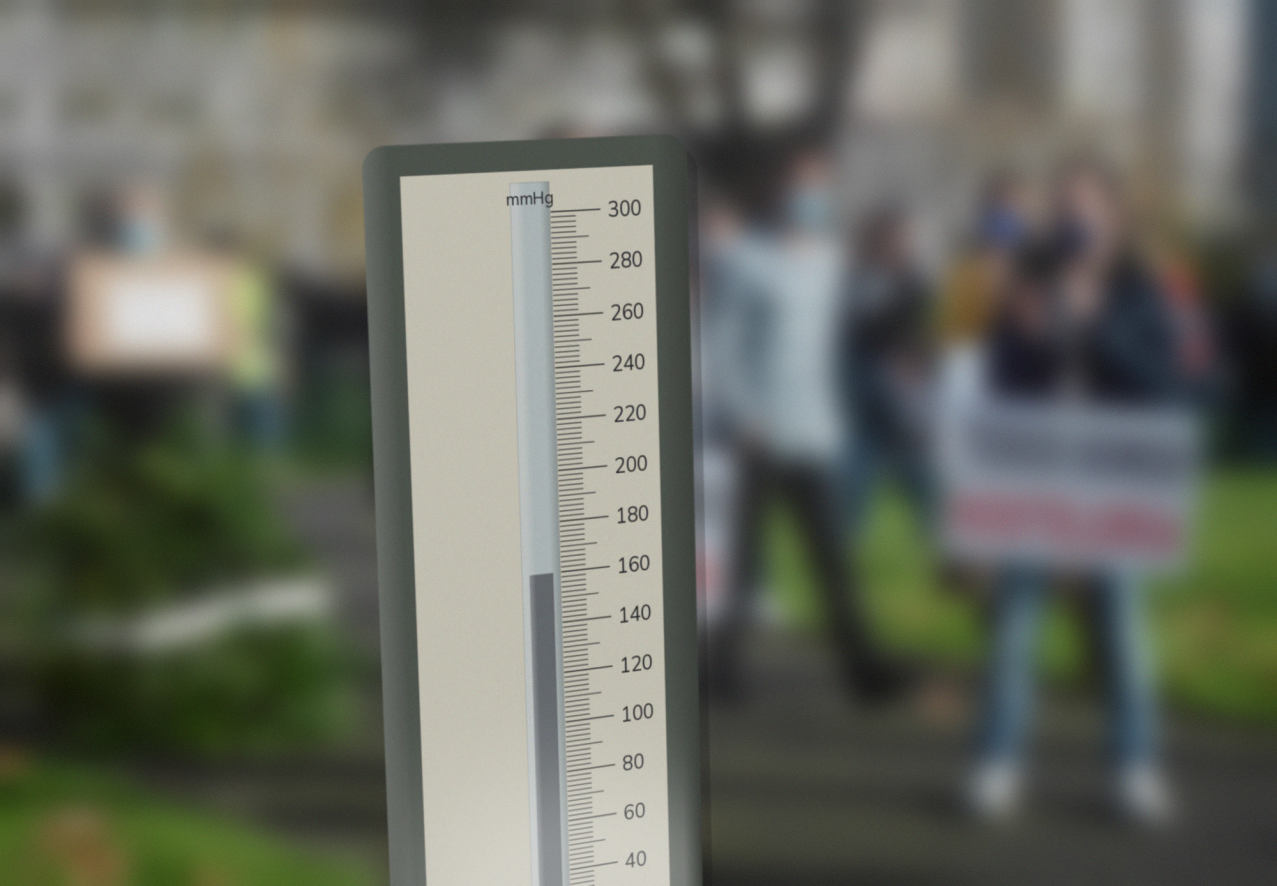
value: 160
